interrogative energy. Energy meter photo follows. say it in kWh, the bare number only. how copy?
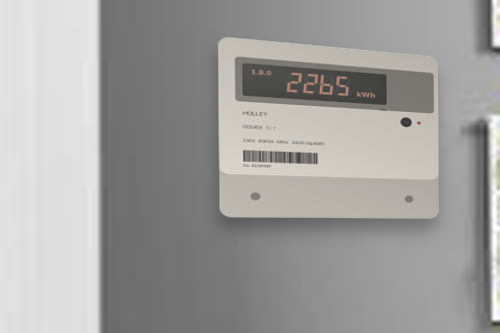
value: 2265
